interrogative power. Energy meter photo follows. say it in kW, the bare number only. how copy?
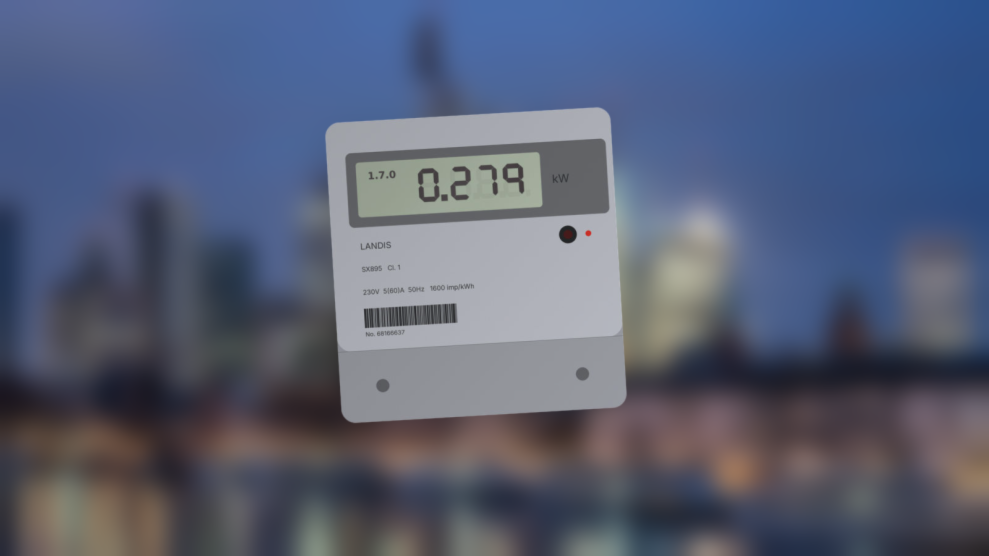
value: 0.279
